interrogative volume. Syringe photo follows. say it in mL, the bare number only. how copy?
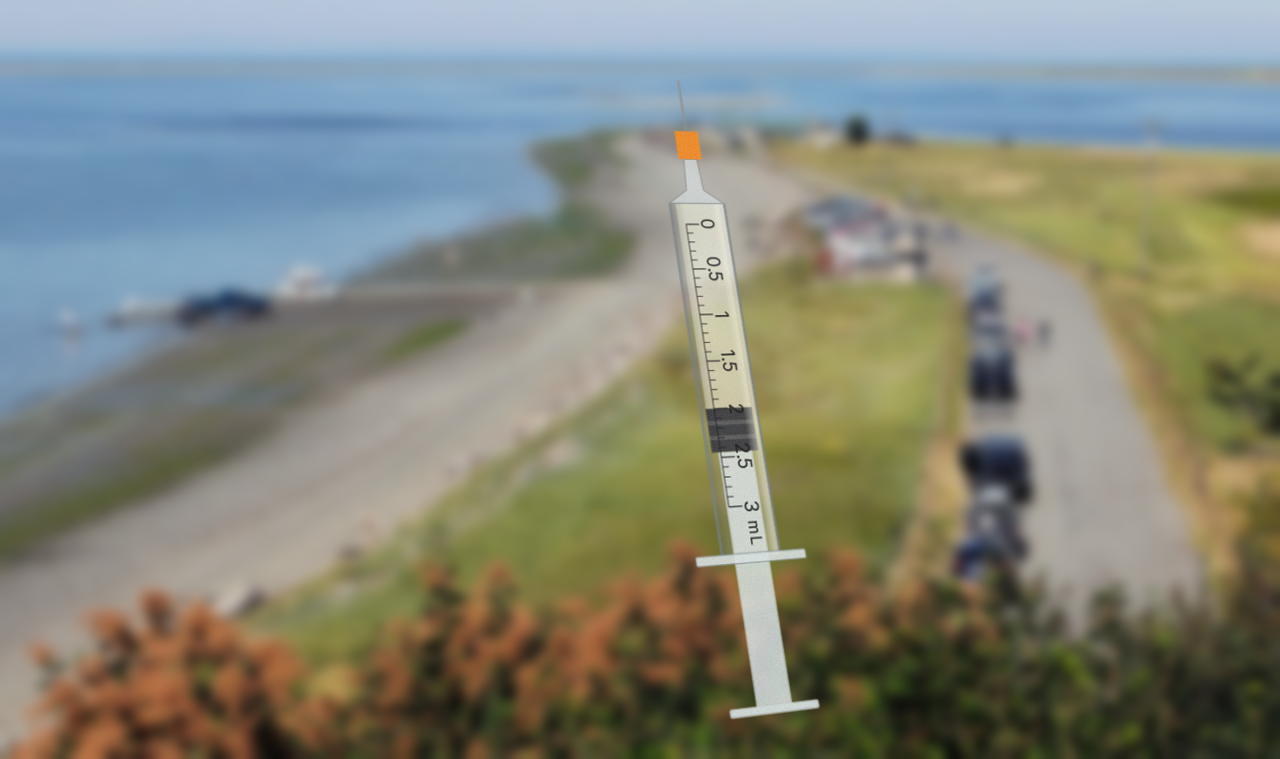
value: 2
